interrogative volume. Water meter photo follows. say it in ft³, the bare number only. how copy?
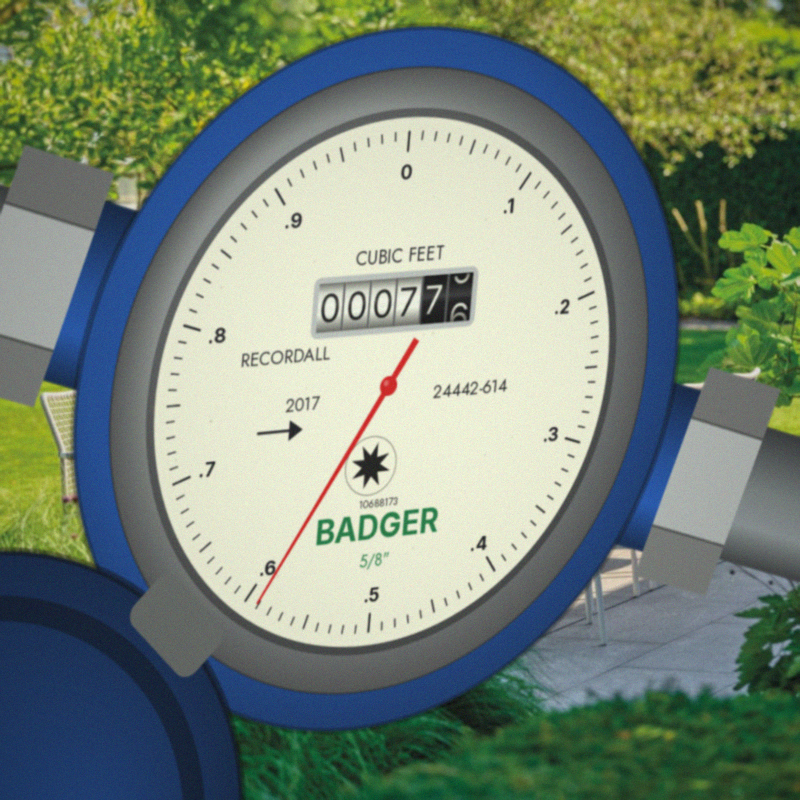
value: 775.59
